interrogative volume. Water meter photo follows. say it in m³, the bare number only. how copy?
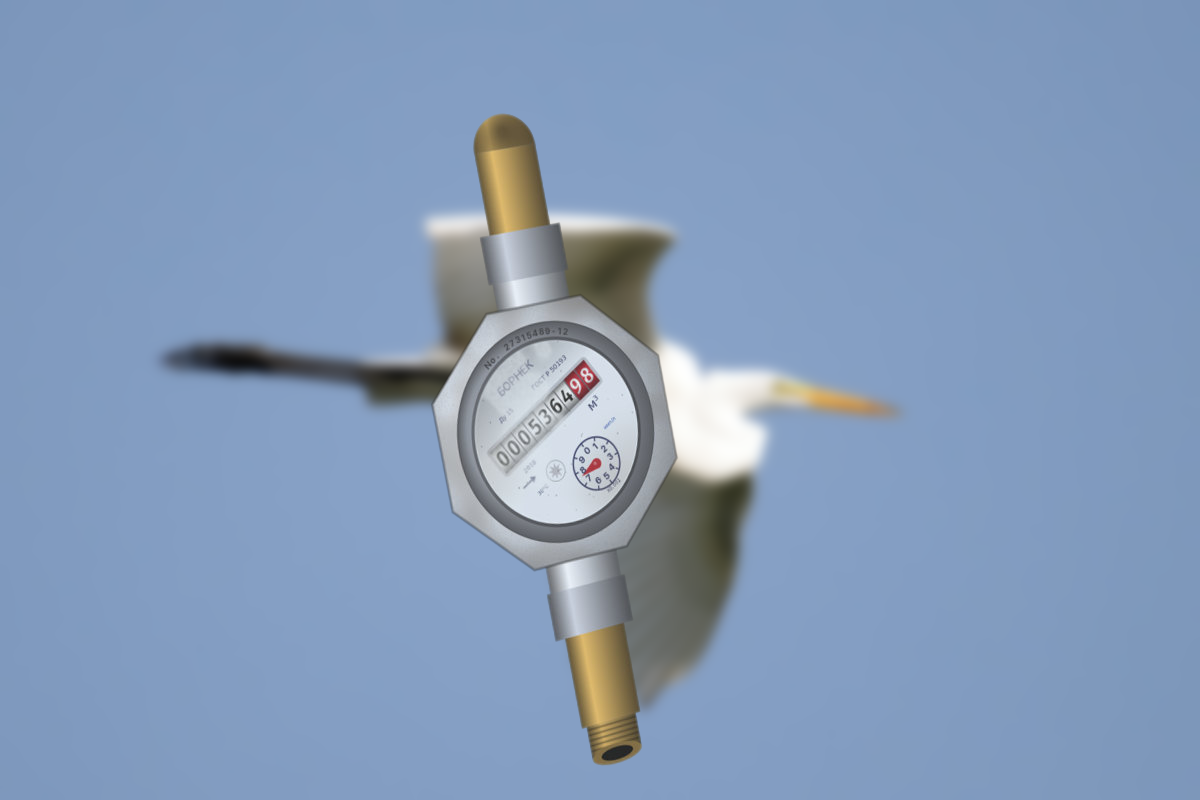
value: 5364.987
